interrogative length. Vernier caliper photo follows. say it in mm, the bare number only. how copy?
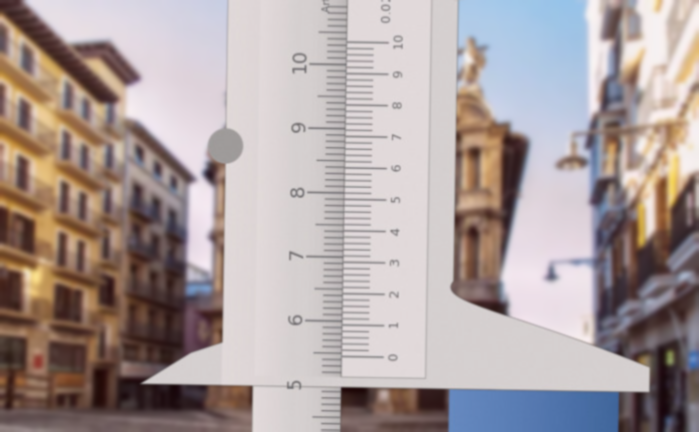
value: 54.5
